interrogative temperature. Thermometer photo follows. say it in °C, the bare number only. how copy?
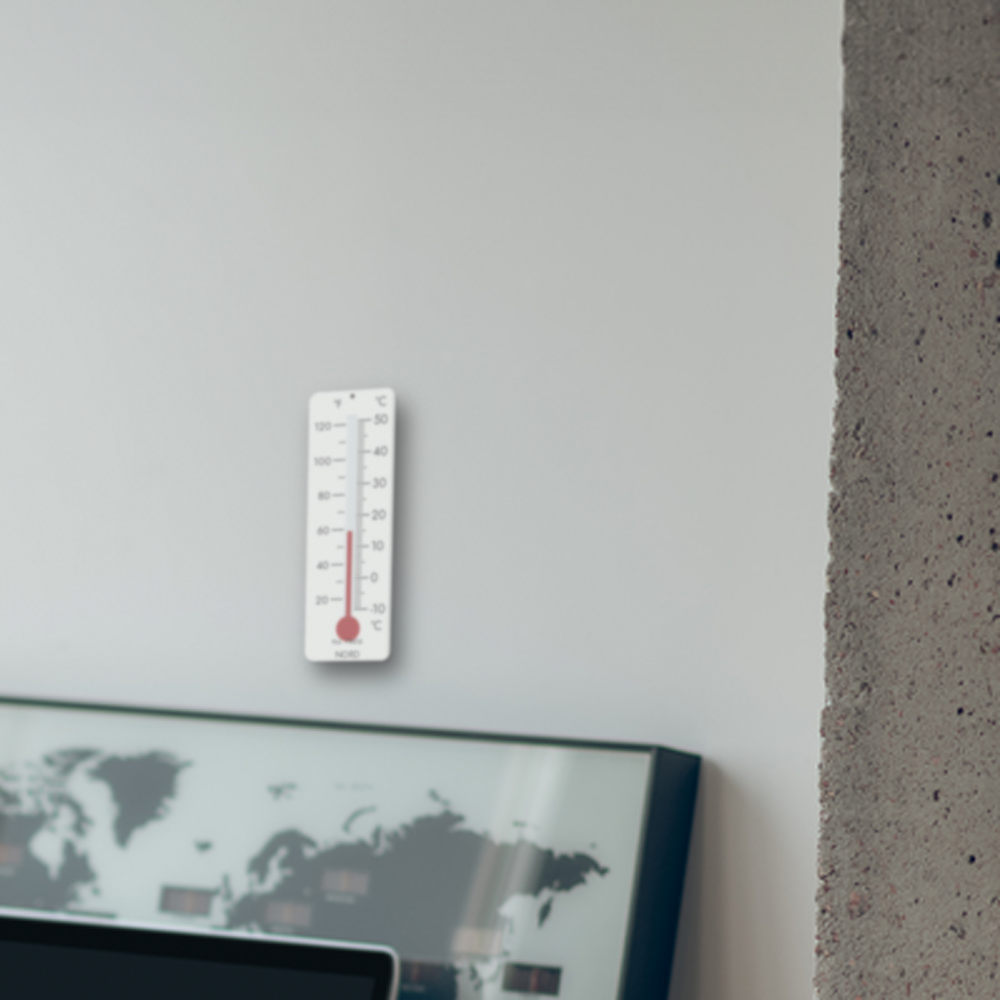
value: 15
